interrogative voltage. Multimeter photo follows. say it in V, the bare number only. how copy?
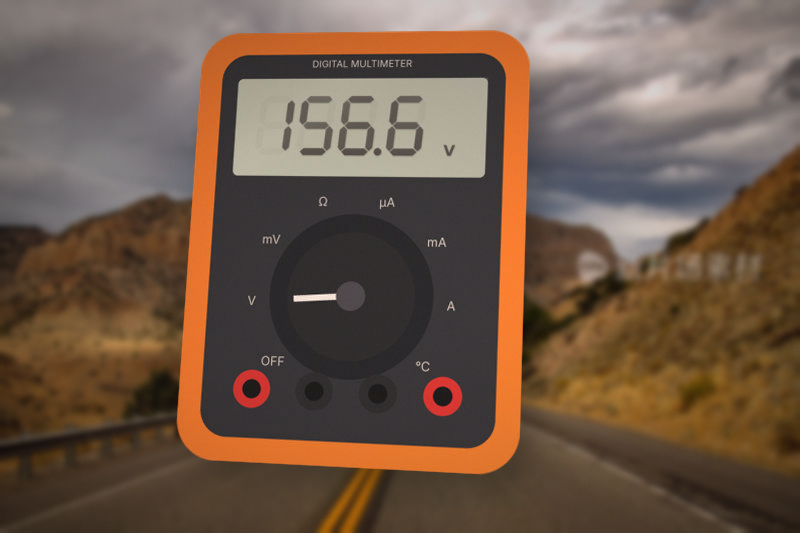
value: 156.6
